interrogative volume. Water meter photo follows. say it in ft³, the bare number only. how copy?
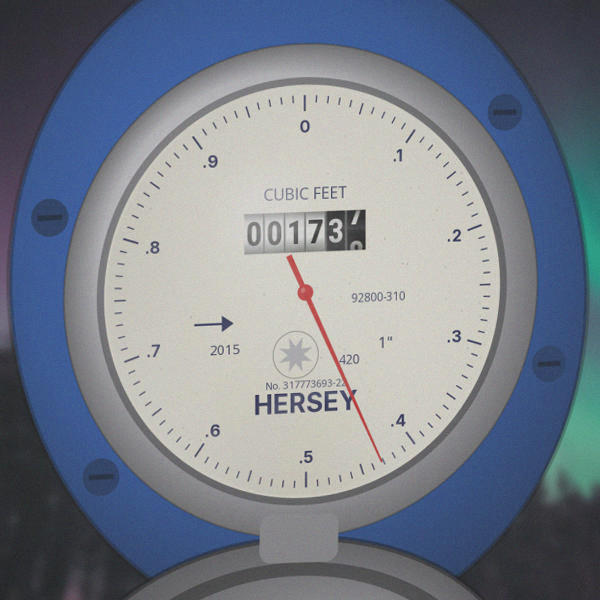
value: 1737.43
